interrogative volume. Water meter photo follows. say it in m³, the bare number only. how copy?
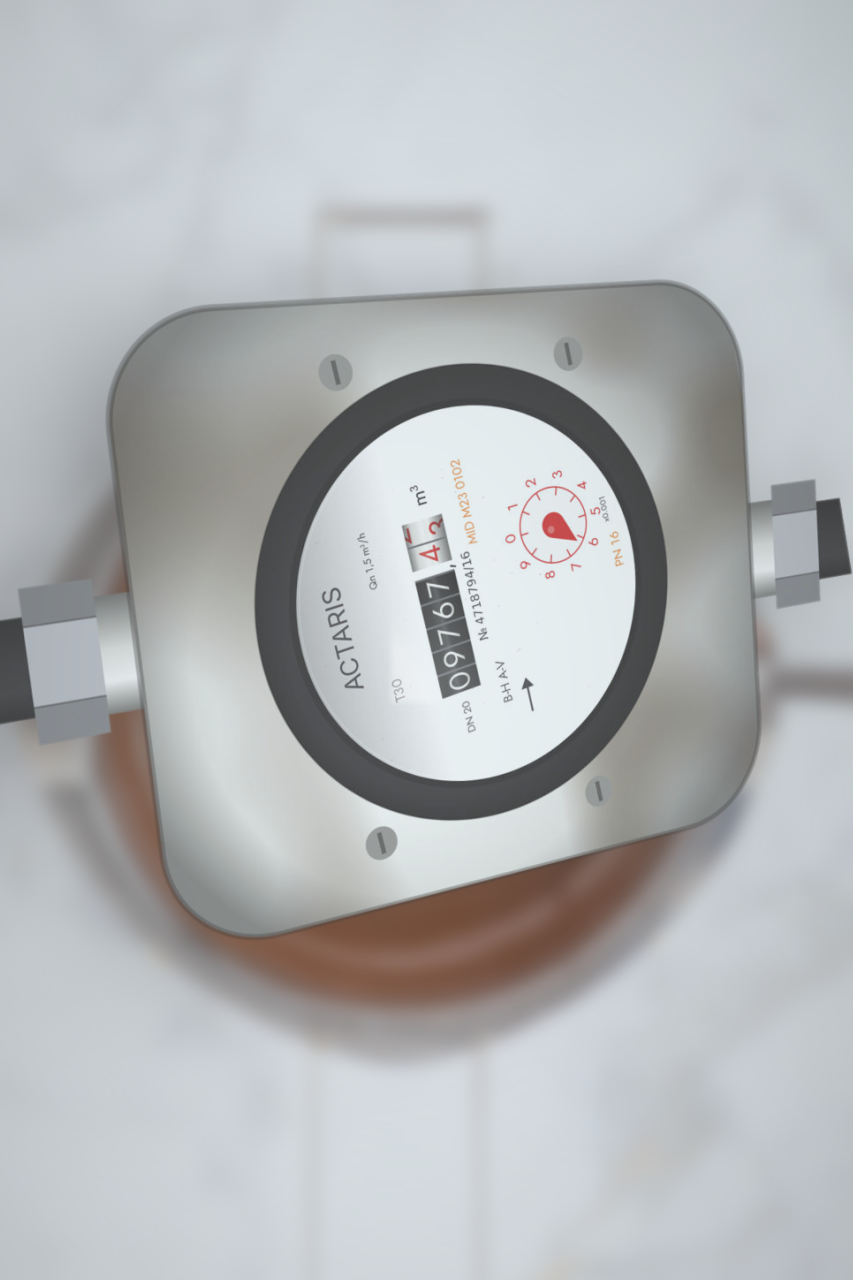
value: 9767.426
